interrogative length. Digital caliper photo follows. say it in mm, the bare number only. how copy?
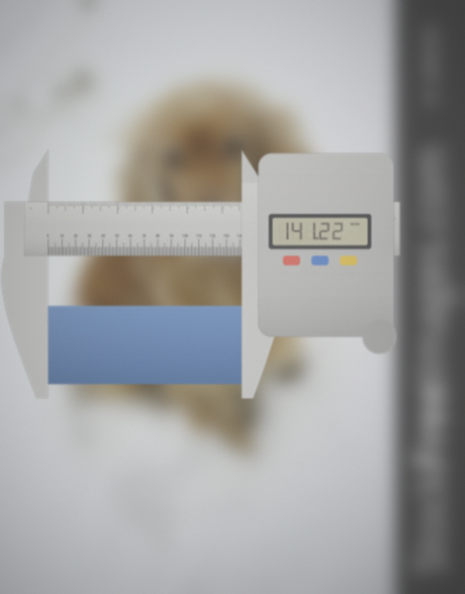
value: 141.22
